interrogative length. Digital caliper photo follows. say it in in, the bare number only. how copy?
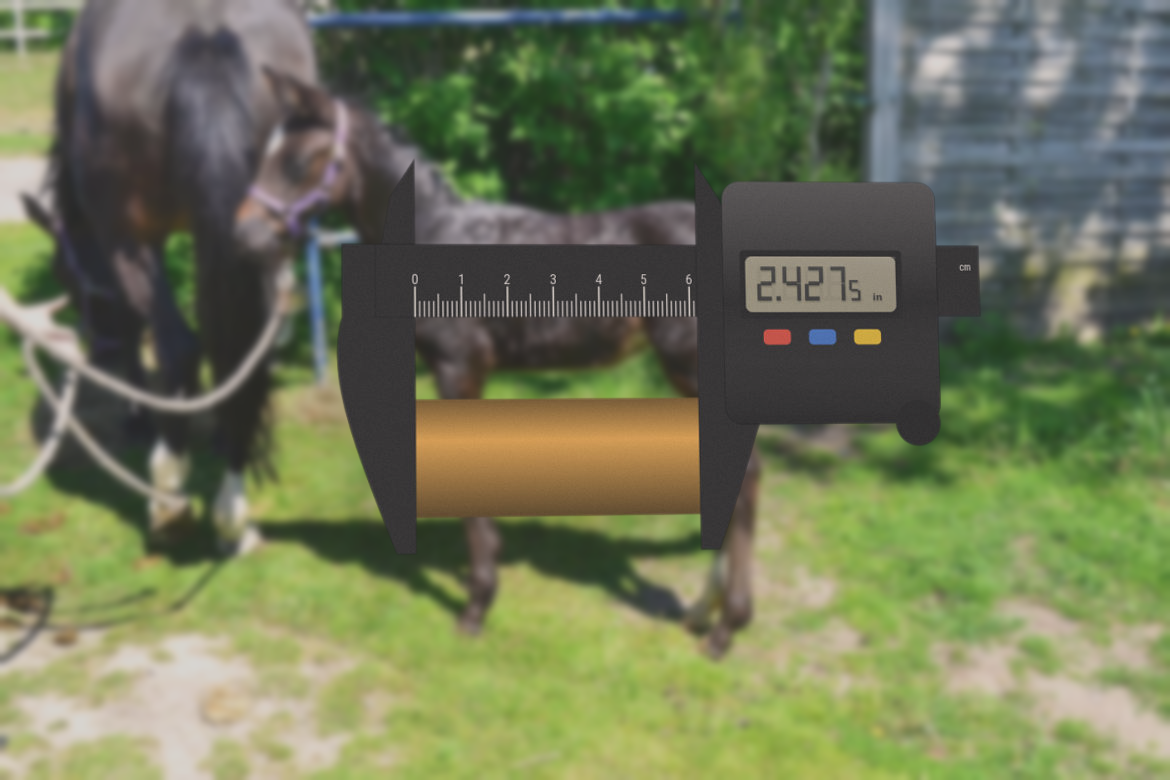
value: 2.4275
